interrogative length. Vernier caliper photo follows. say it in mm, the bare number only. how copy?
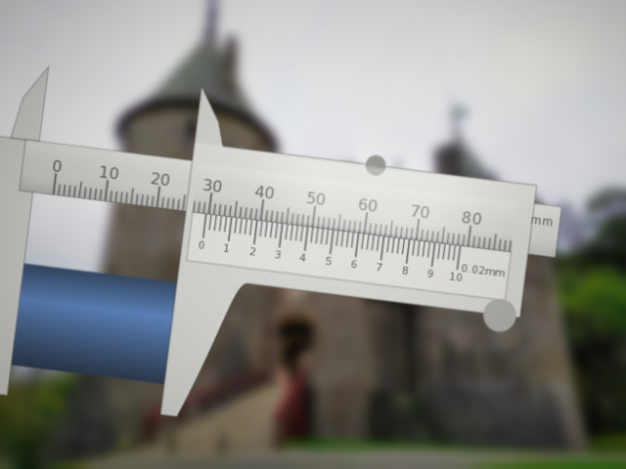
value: 29.5
